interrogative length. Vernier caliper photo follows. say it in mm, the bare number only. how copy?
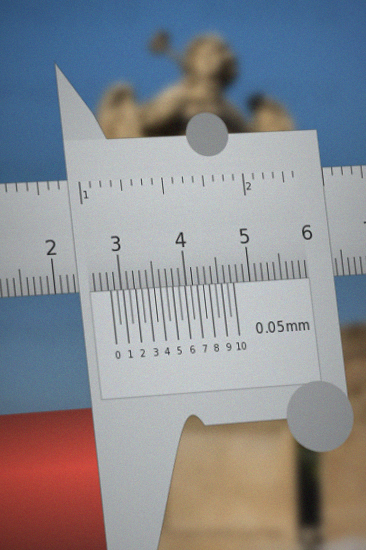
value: 28.4
